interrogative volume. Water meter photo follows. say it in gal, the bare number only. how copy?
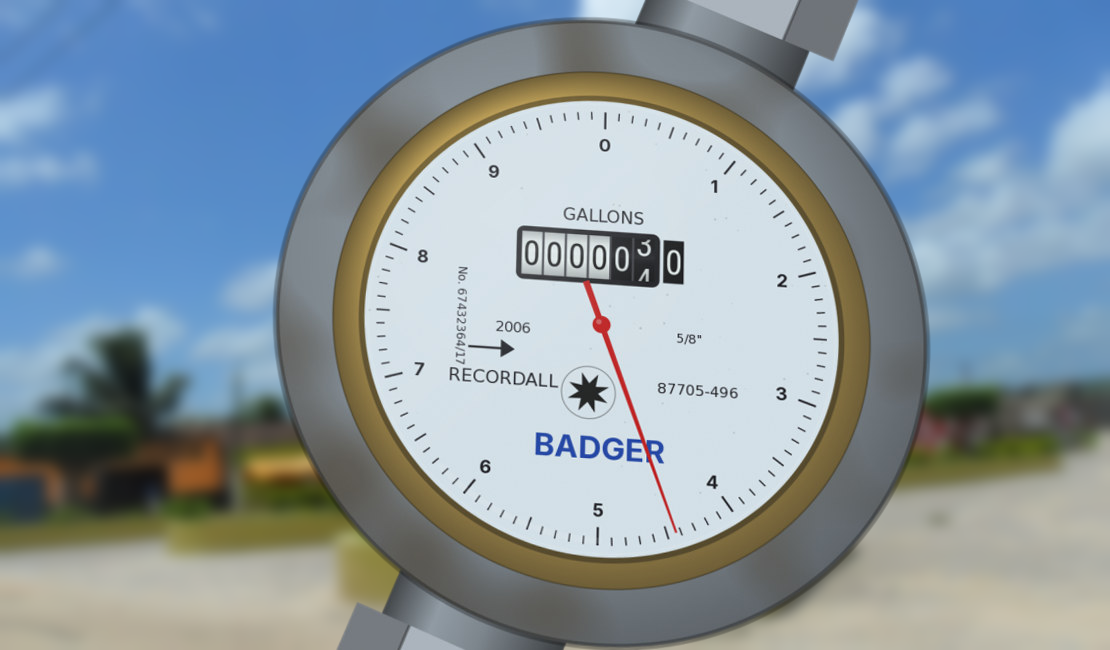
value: 34.4
